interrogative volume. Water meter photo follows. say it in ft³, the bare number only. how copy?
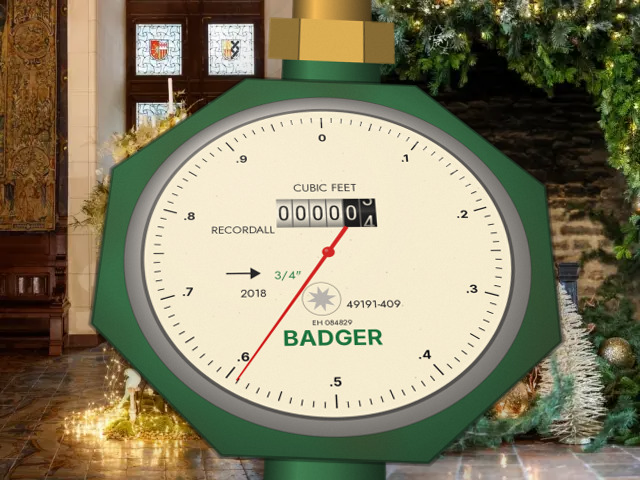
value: 3.59
